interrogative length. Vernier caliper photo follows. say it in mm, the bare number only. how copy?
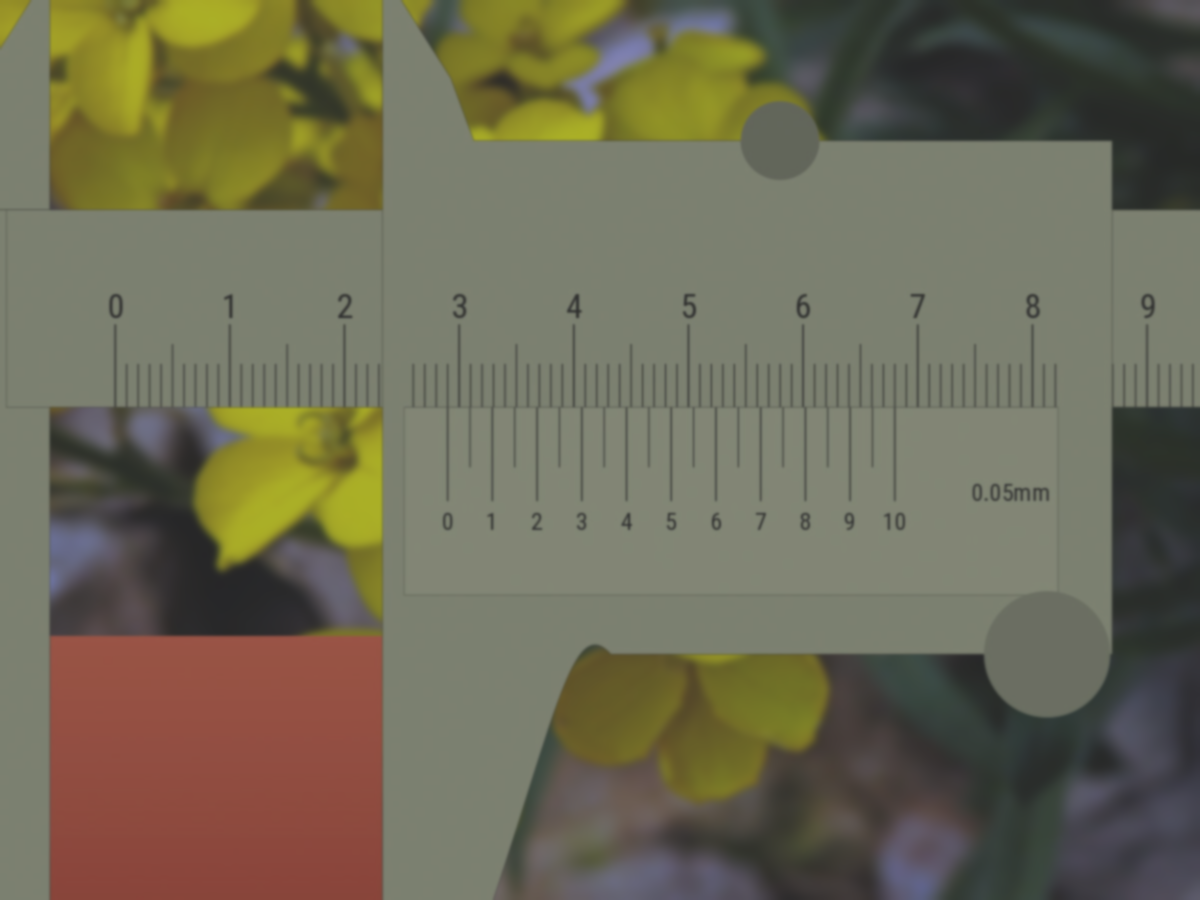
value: 29.0
